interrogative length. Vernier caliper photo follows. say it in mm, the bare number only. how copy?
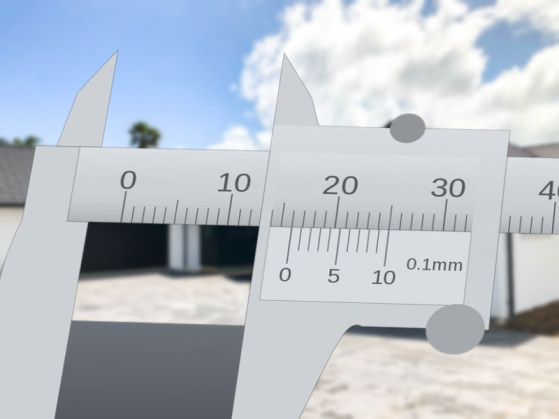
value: 16.0
